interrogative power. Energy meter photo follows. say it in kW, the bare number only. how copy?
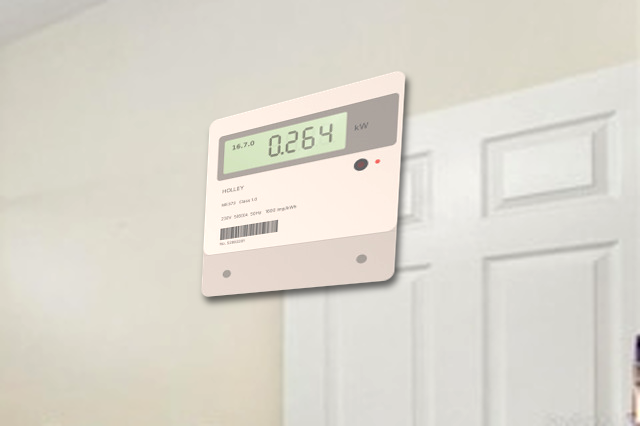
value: 0.264
